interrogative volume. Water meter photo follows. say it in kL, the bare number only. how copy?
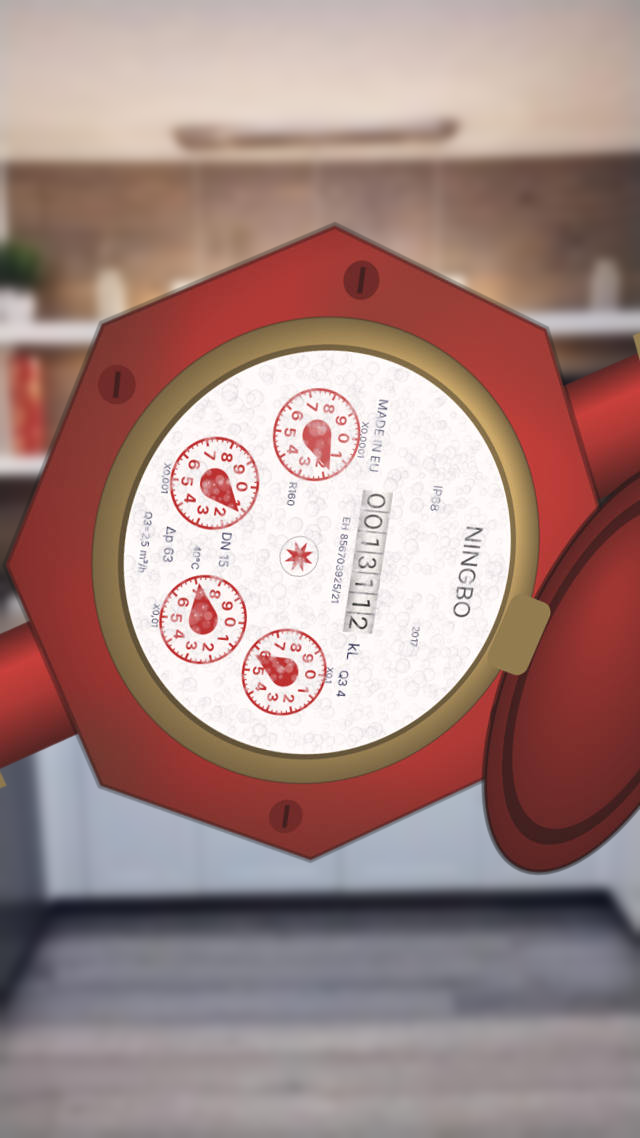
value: 13112.5711
